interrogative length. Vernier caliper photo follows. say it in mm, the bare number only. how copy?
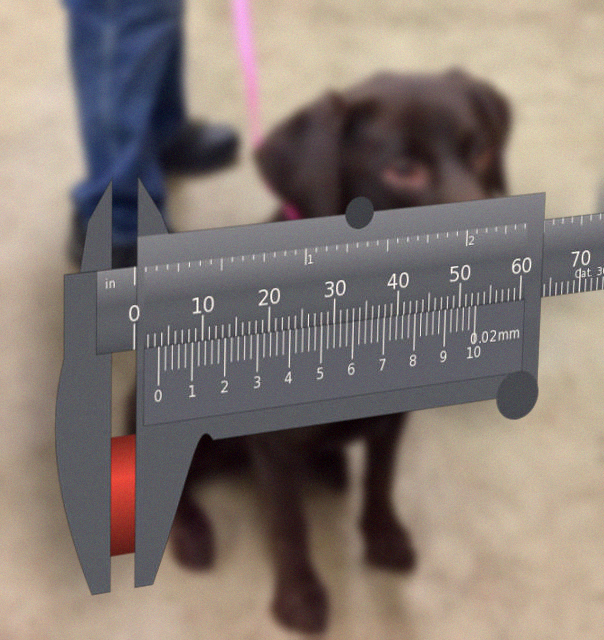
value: 3.6
